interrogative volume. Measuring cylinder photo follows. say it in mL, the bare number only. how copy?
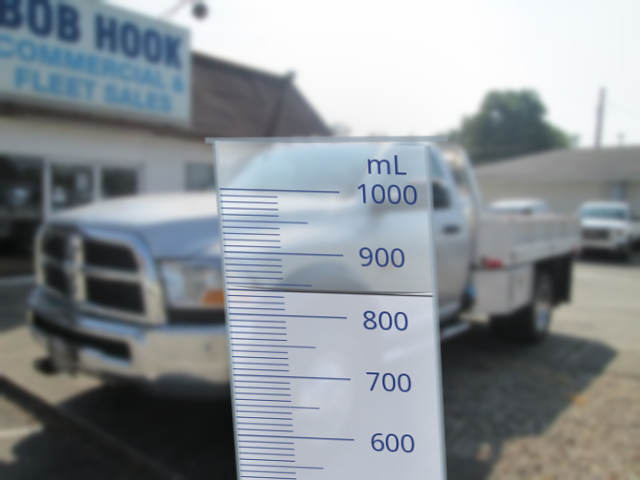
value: 840
